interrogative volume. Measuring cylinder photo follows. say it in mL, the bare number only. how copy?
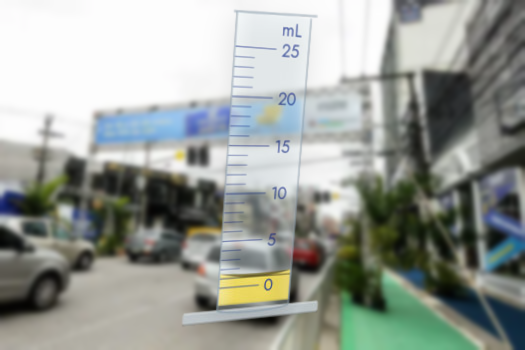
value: 1
